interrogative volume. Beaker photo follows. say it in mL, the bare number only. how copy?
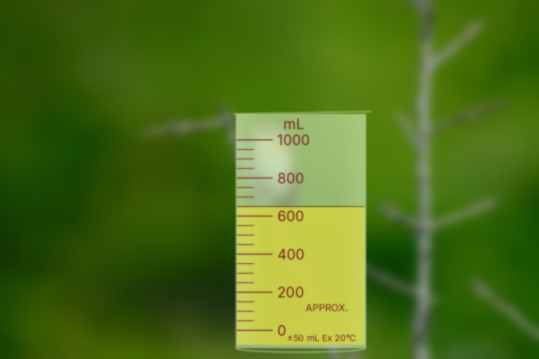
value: 650
